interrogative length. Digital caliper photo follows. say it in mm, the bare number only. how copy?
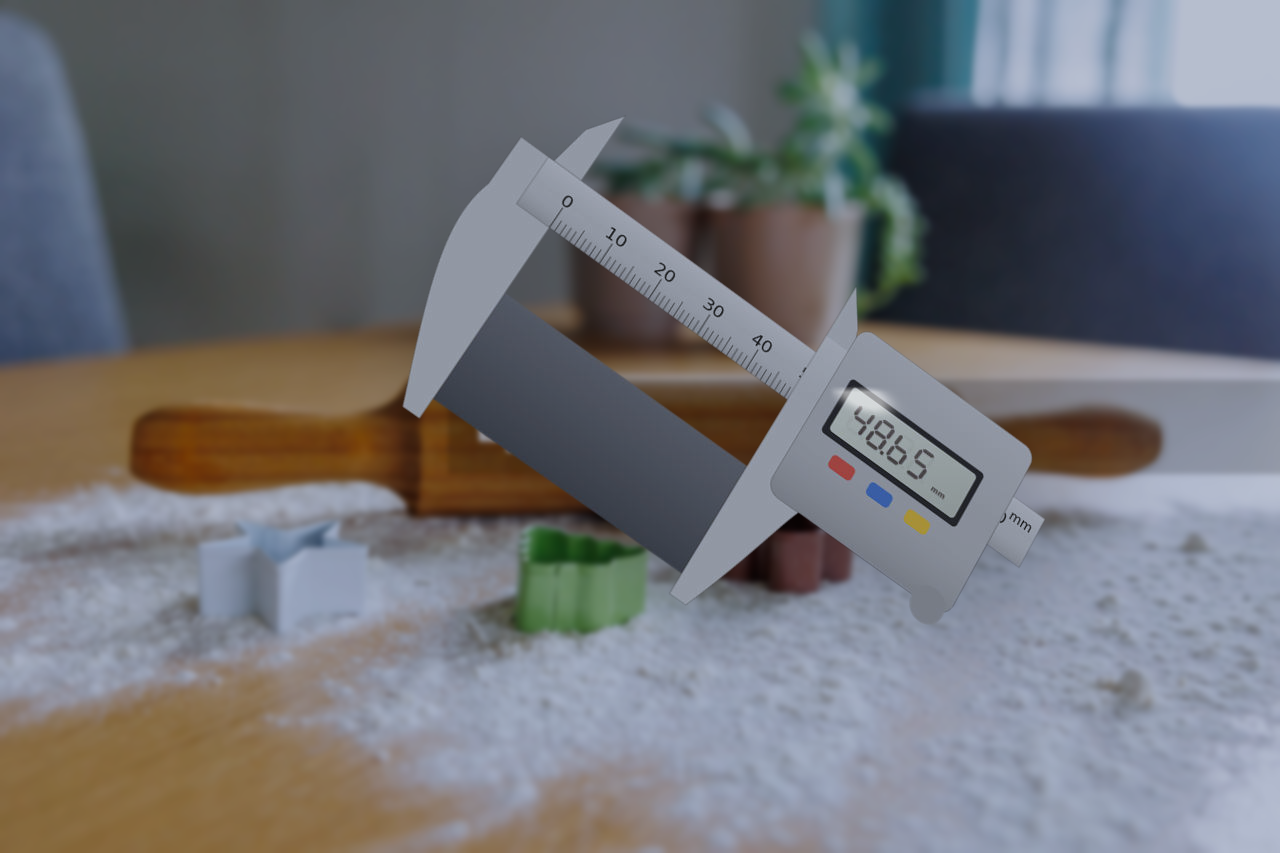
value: 48.65
